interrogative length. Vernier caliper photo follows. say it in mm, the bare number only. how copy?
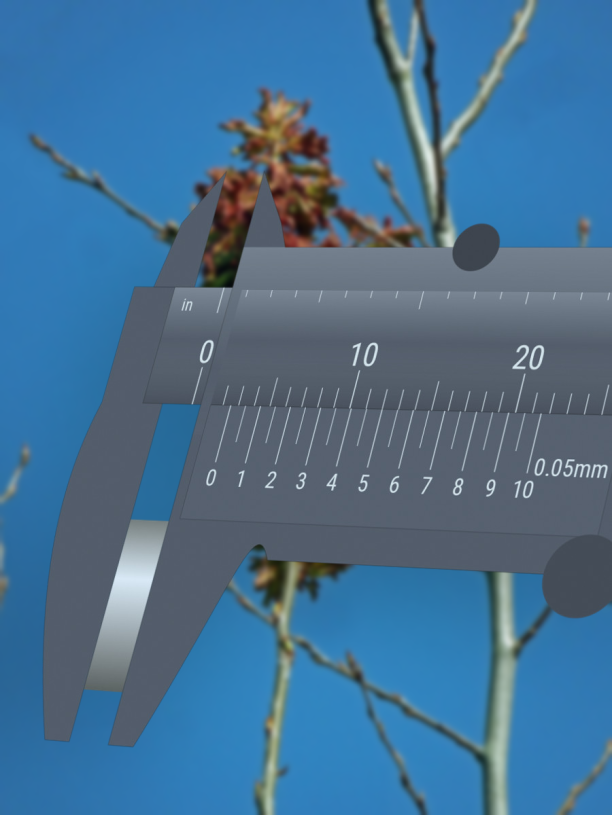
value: 2.5
